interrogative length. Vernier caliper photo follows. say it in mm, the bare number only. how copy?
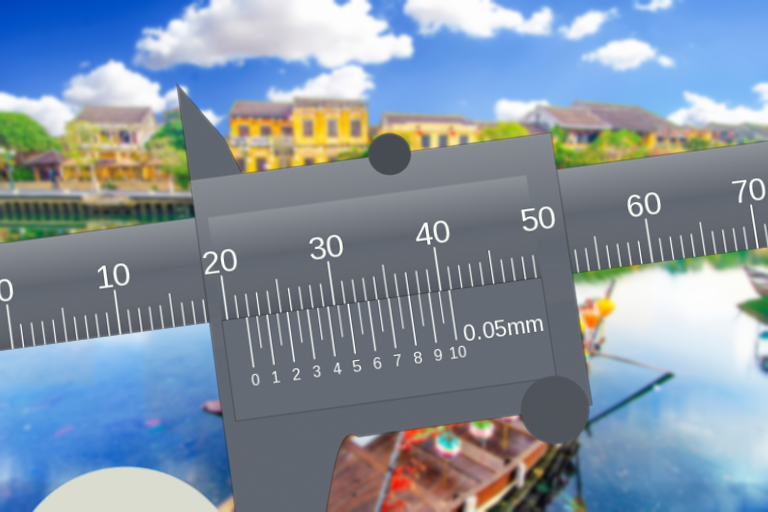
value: 21.8
